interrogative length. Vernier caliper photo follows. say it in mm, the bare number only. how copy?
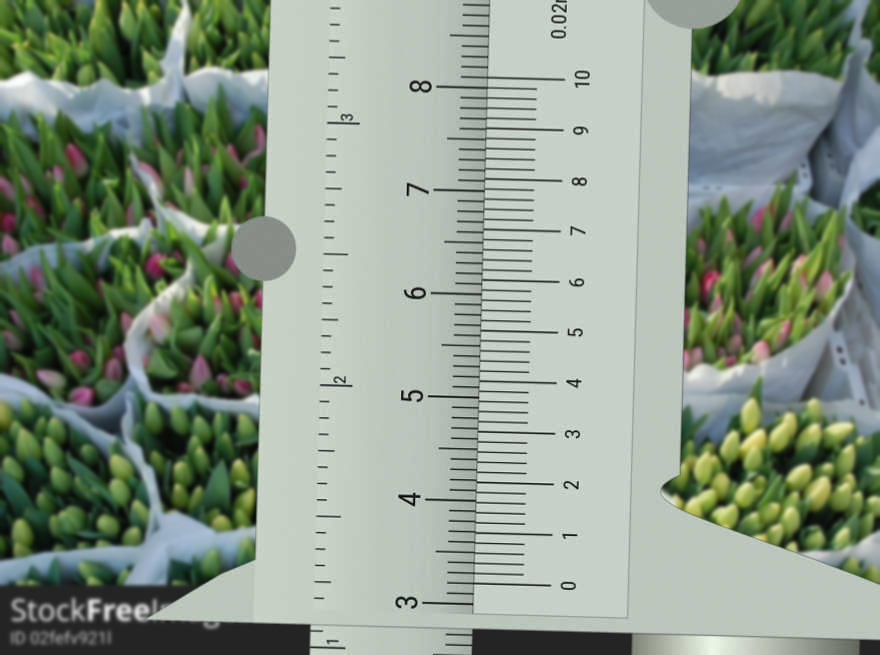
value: 32.0
